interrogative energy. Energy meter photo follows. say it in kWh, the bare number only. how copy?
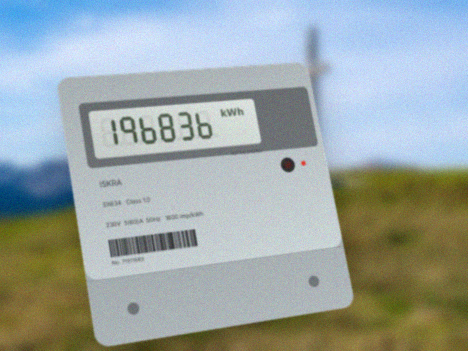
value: 196836
